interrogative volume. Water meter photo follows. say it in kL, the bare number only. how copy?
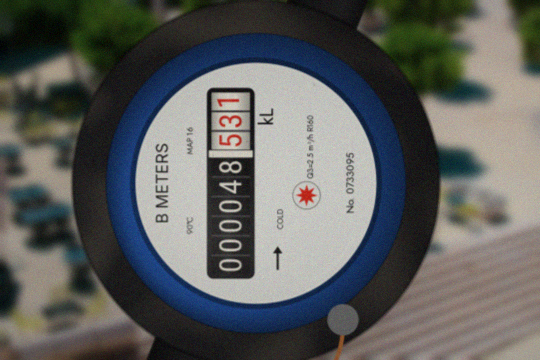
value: 48.531
